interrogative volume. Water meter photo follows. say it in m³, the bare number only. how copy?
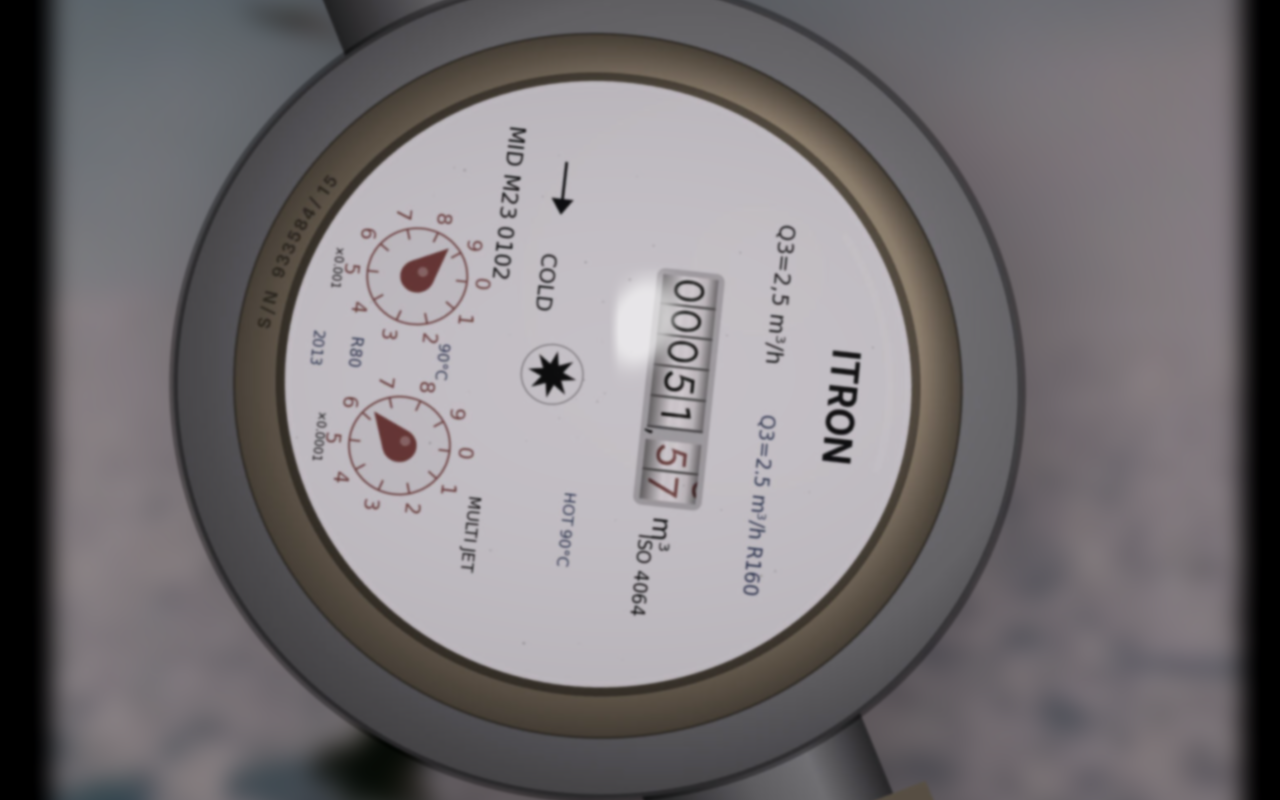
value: 51.5686
